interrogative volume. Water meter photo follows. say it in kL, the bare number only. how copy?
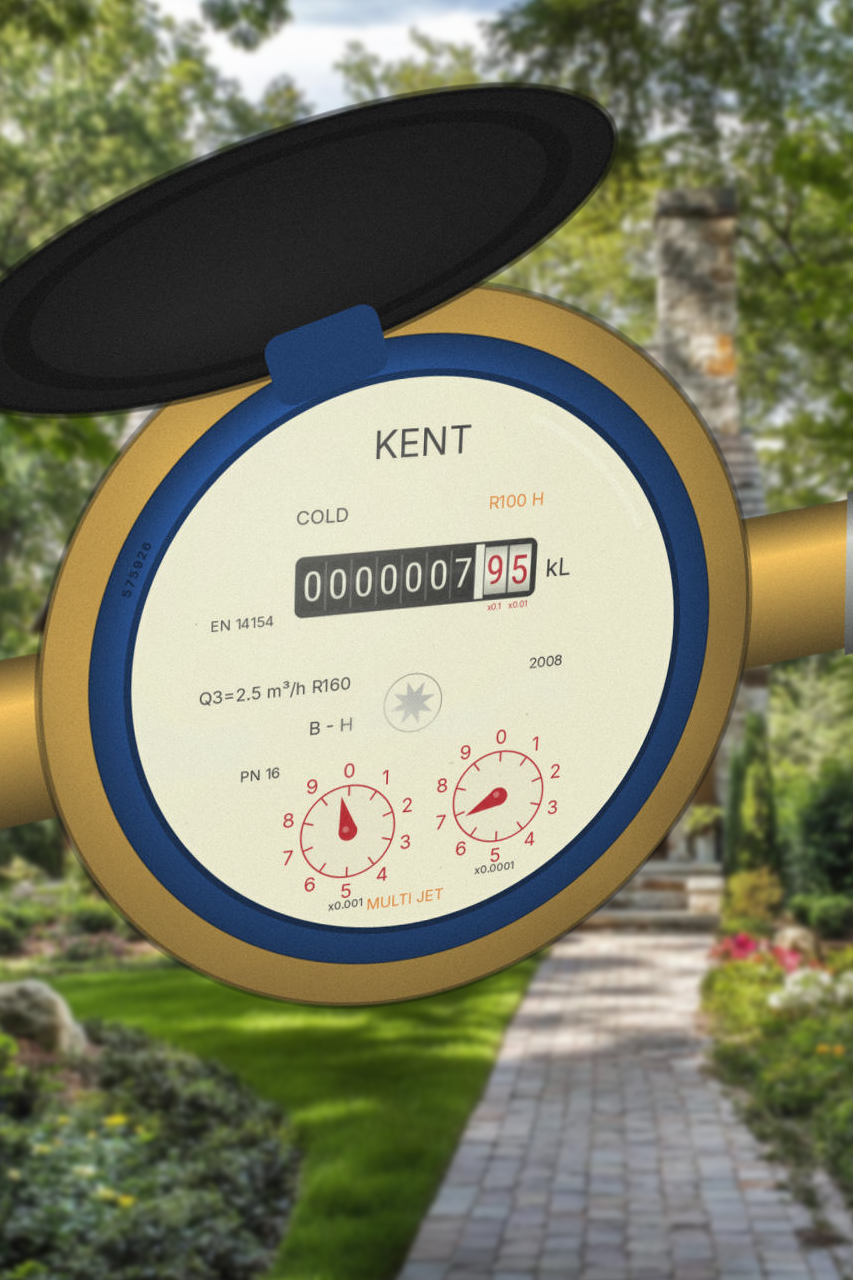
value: 7.9496
